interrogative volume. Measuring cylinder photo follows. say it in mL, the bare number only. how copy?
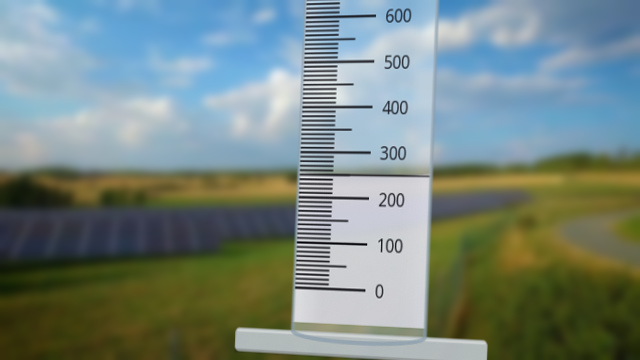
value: 250
